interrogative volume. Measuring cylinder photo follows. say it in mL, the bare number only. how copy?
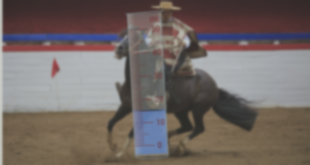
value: 15
